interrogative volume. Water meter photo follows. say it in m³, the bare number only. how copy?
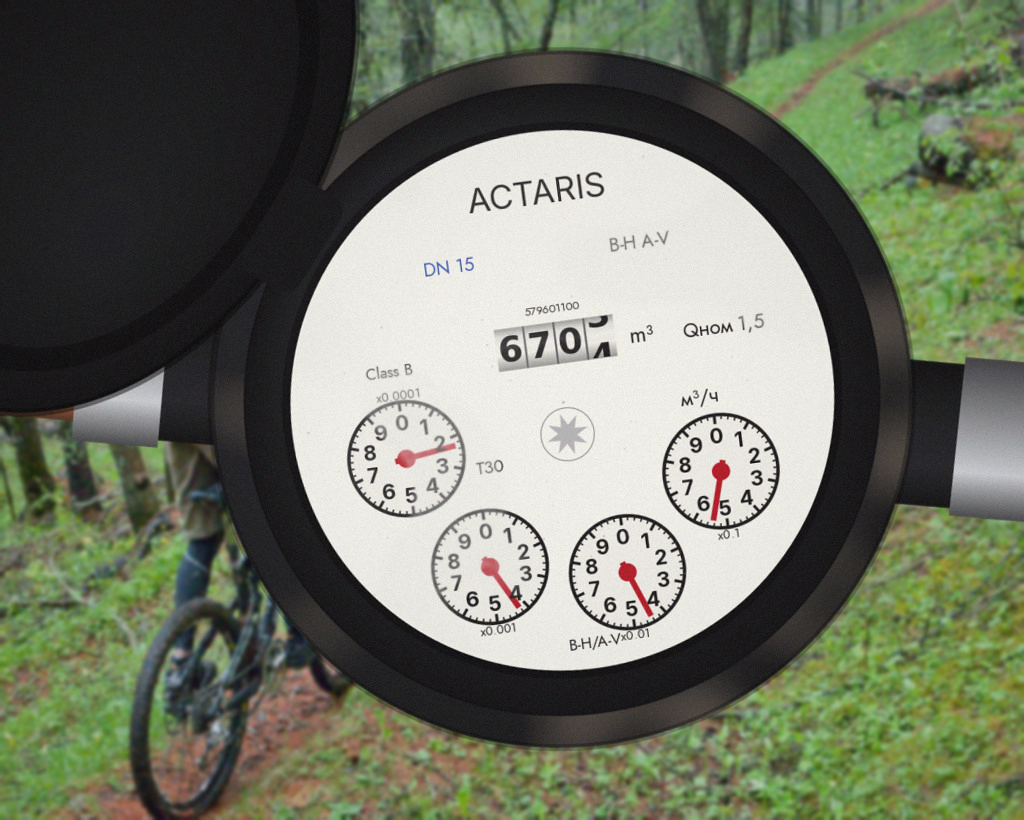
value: 6703.5442
